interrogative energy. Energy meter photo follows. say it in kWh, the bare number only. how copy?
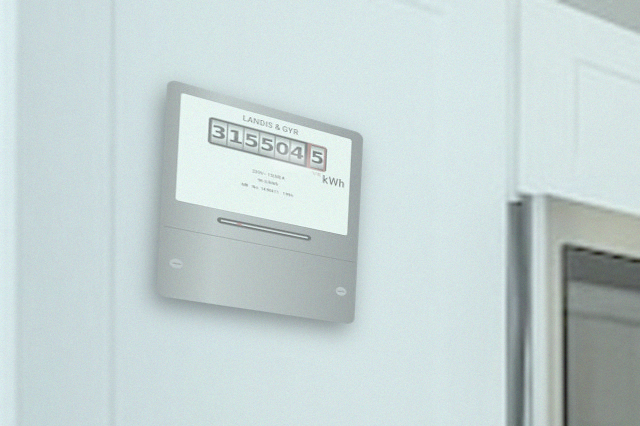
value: 315504.5
